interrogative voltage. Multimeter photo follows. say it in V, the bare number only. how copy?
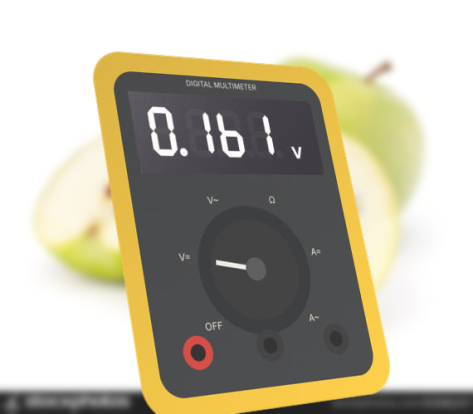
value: 0.161
